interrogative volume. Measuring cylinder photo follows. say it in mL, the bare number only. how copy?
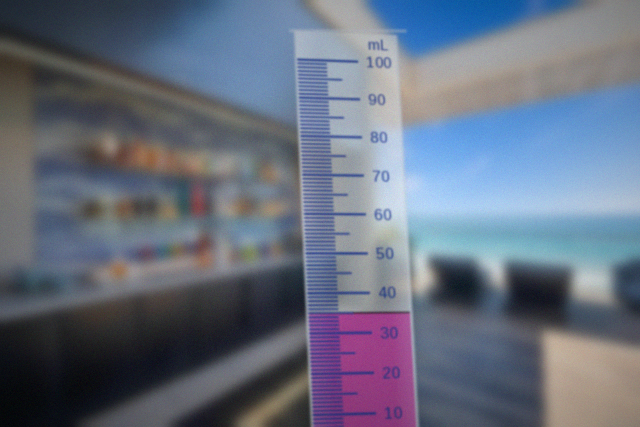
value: 35
